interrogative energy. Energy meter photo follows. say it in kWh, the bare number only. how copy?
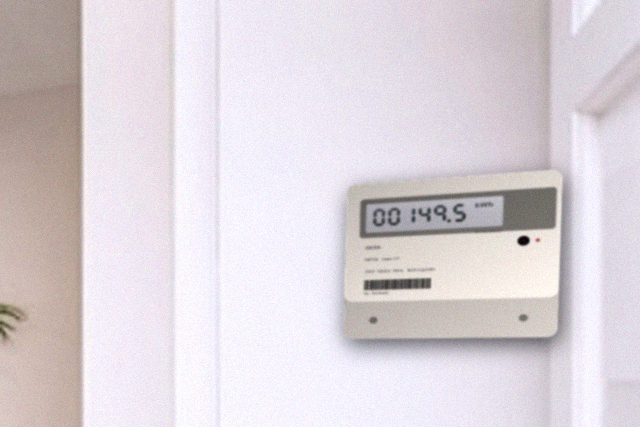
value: 149.5
